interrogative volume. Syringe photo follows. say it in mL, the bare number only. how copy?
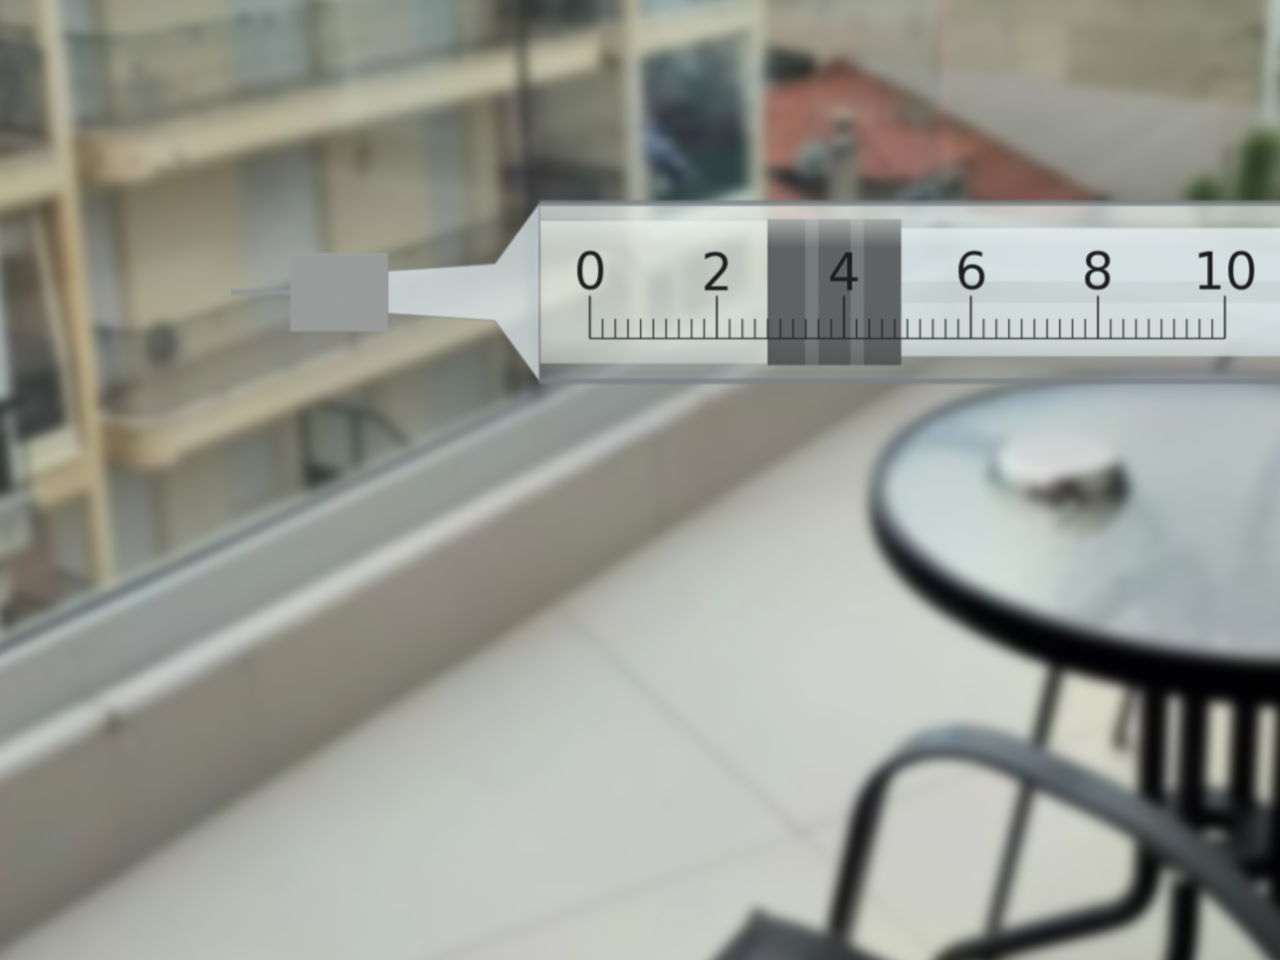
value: 2.8
